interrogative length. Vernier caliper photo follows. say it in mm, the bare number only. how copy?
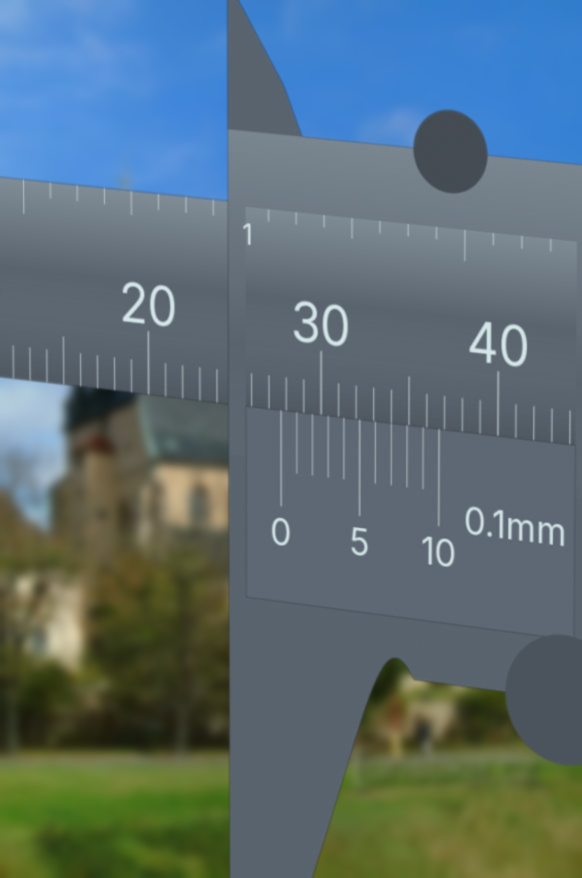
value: 27.7
